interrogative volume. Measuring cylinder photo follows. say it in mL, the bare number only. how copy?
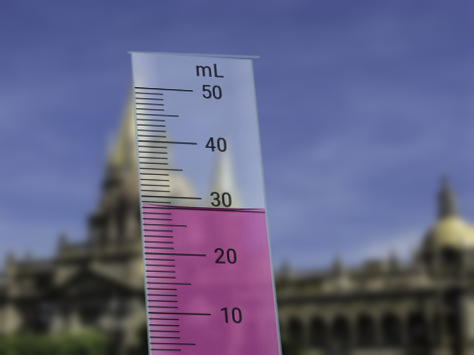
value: 28
